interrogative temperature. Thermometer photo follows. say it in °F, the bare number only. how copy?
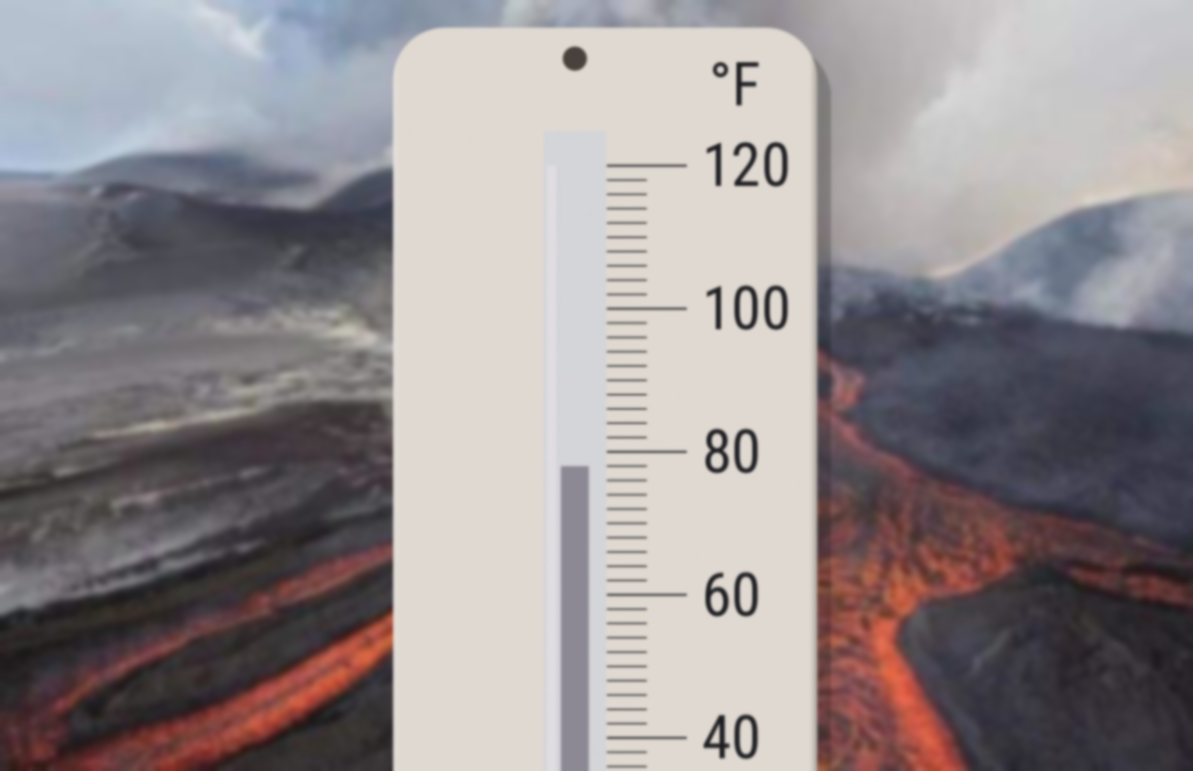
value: 78
